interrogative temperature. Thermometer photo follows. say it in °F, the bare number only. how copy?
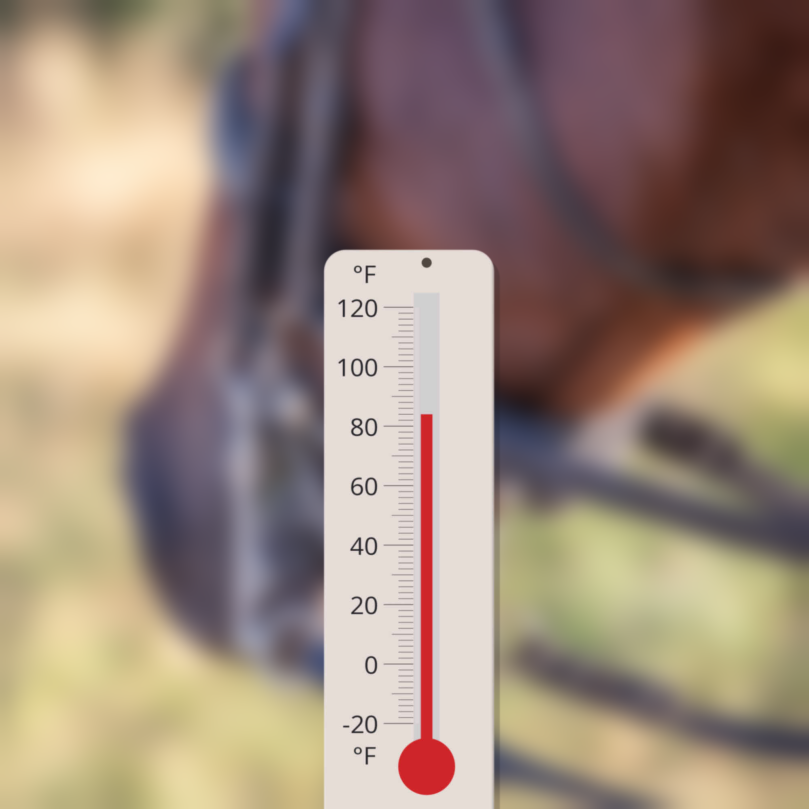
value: 84
